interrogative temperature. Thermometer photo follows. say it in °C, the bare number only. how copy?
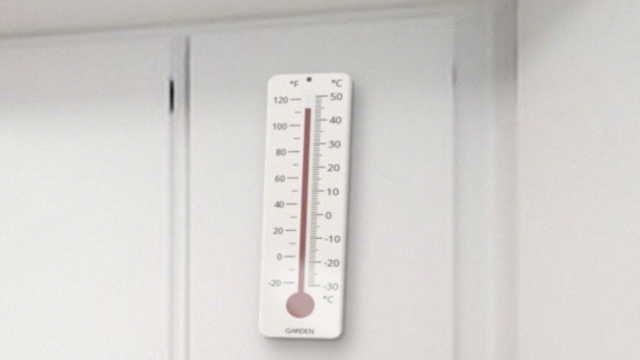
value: 45
